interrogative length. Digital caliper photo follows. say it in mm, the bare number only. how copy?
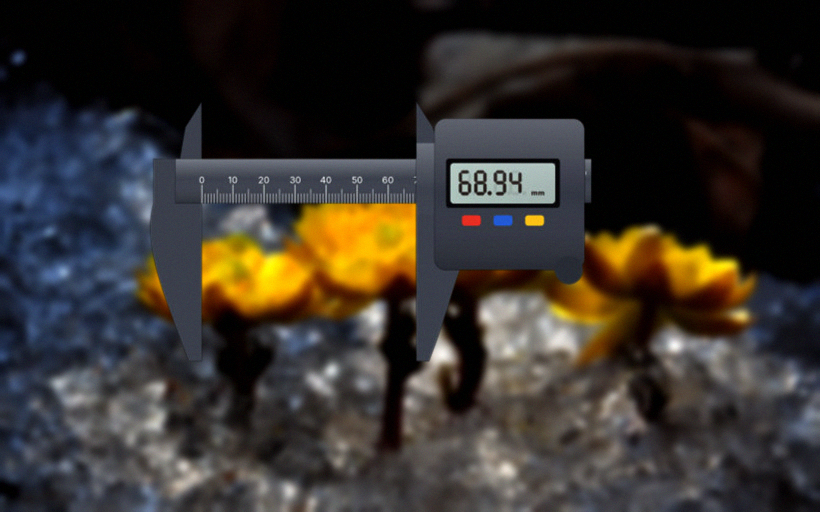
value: 68.94
